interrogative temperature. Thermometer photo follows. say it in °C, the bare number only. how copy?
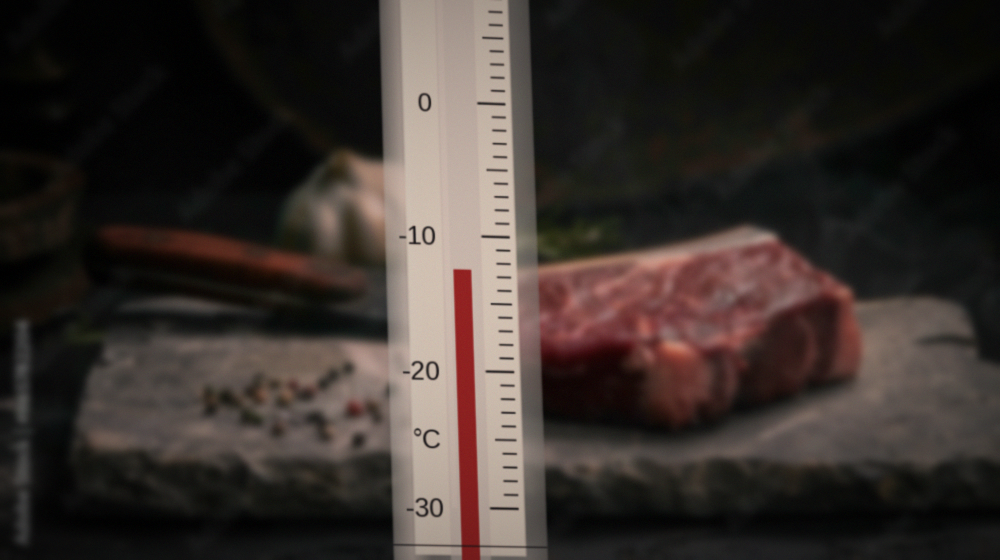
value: -12.5
